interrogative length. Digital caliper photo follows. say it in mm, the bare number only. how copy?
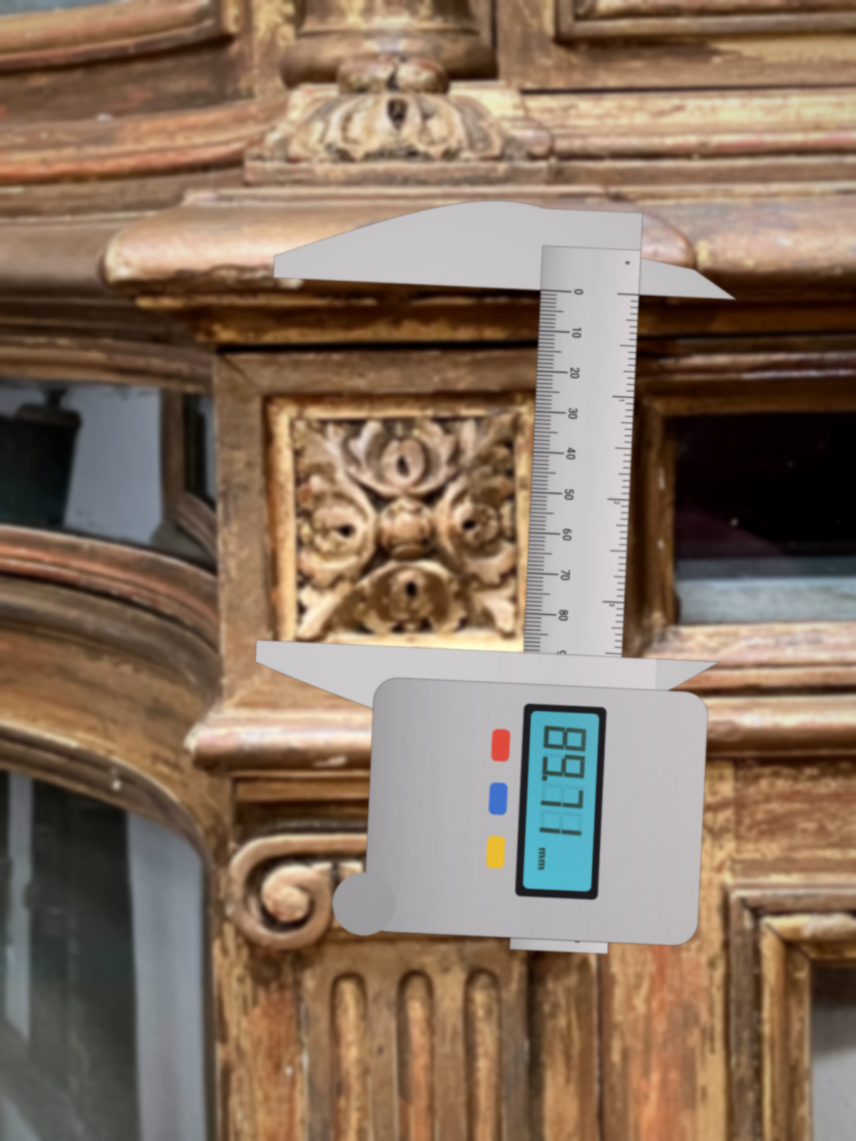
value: 89.71
